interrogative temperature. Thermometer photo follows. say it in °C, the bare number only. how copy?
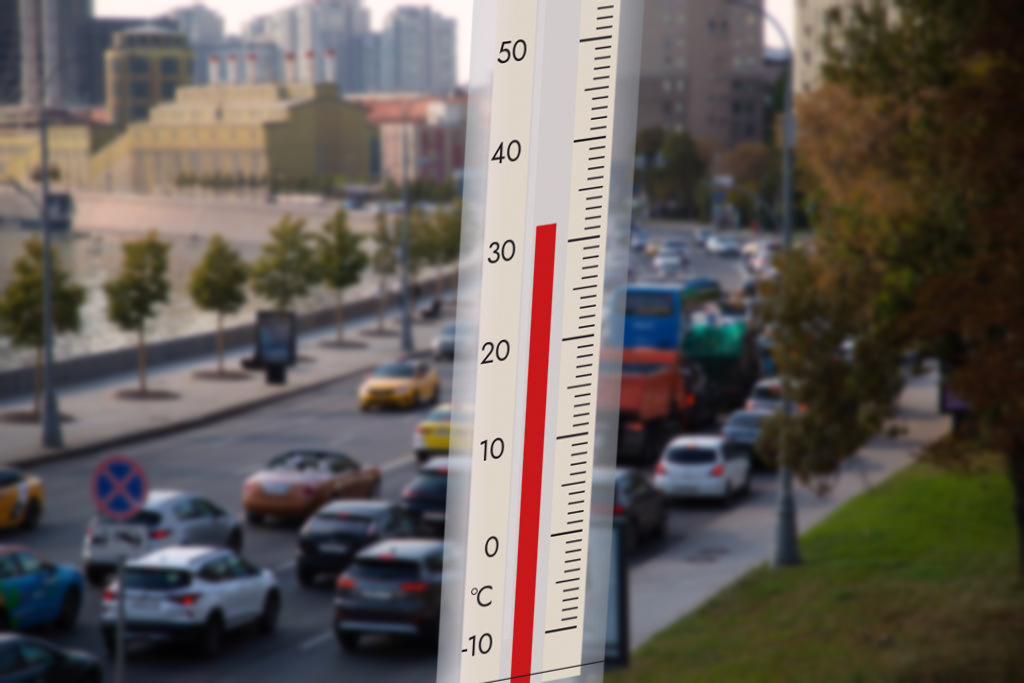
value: 32
